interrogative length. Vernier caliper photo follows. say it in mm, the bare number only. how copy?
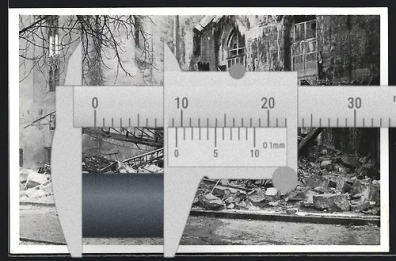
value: 9.4
